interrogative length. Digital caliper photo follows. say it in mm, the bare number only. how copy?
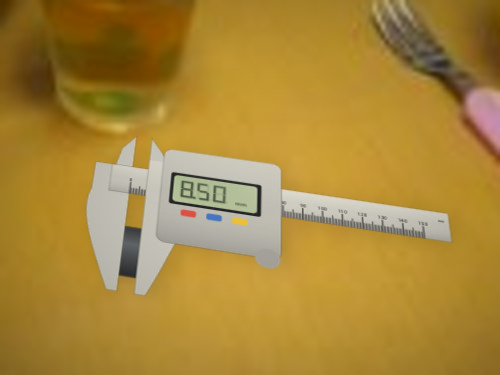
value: 8.50
